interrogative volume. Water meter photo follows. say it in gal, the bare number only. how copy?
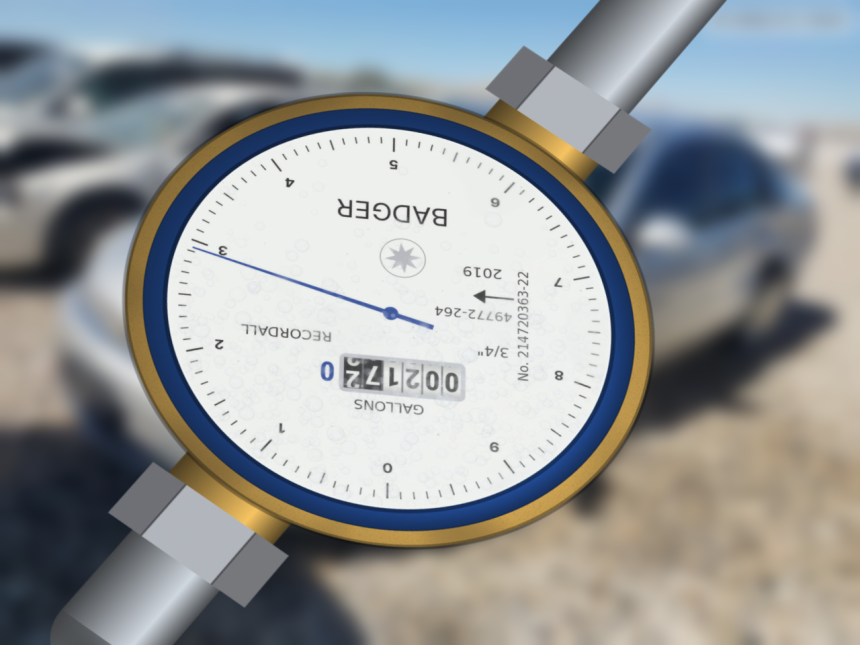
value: 21722.9
